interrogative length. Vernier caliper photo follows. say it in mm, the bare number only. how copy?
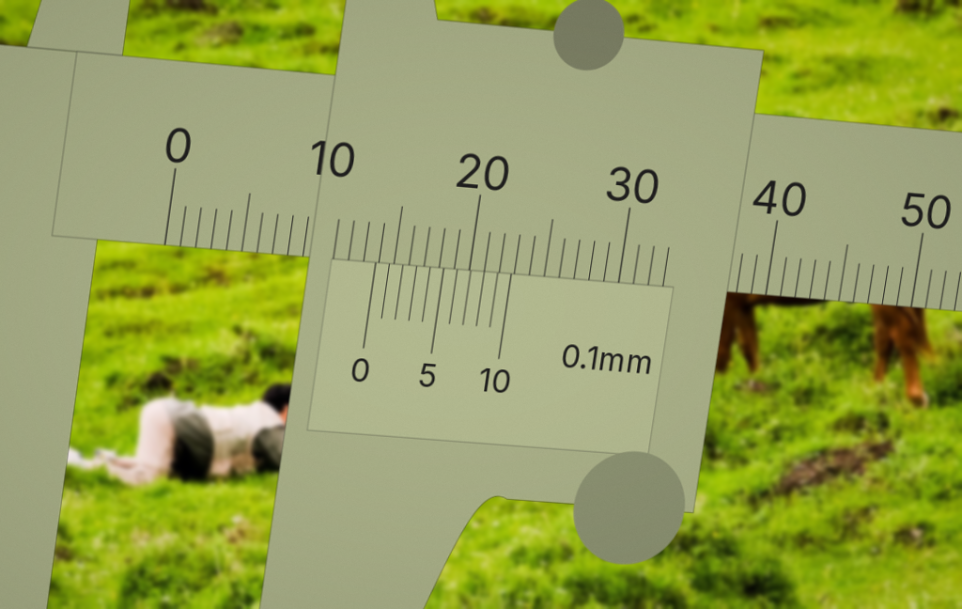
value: 13.8
